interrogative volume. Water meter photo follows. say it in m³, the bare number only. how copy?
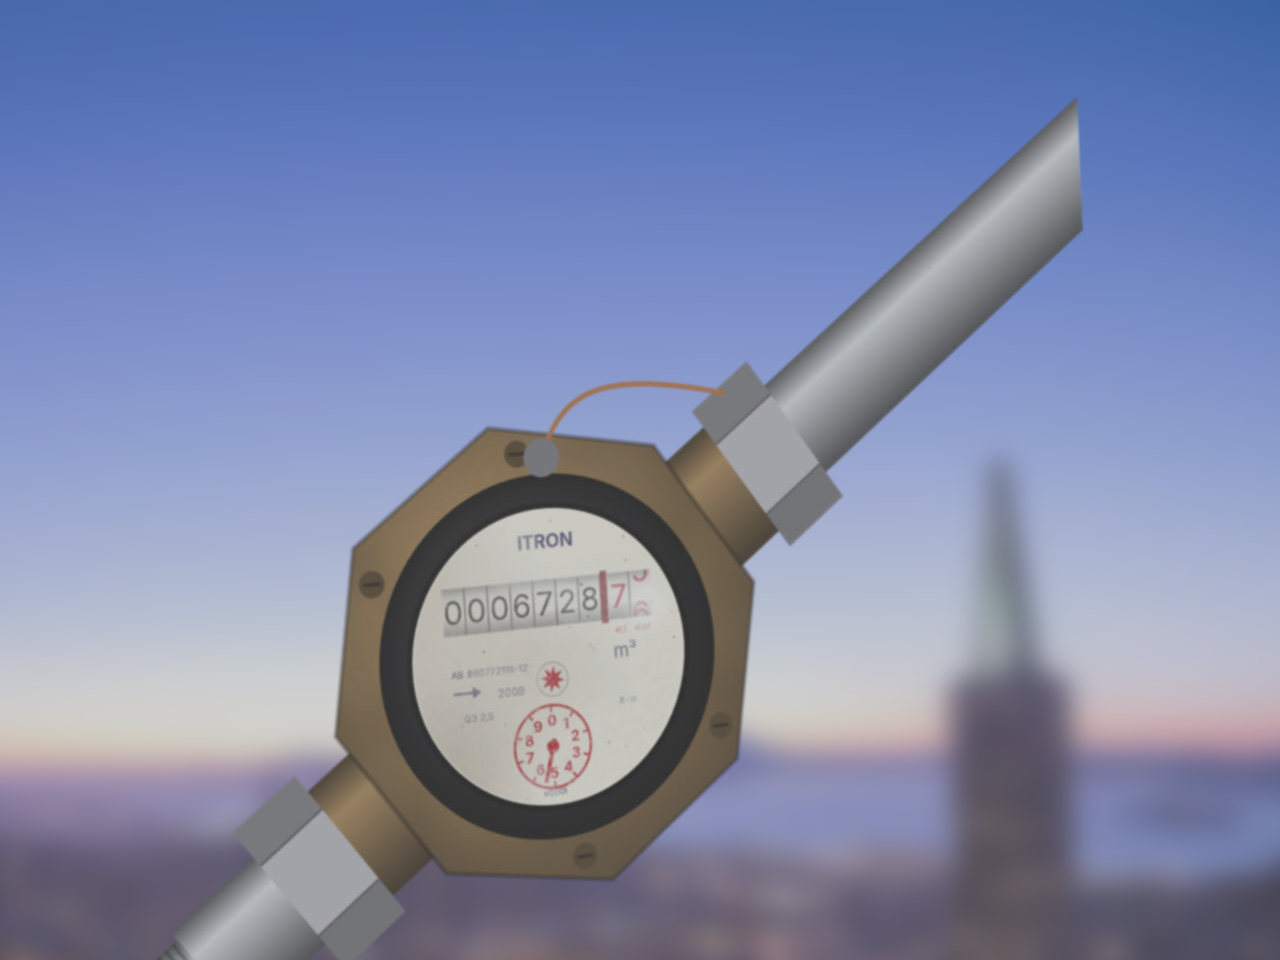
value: 6728.755
